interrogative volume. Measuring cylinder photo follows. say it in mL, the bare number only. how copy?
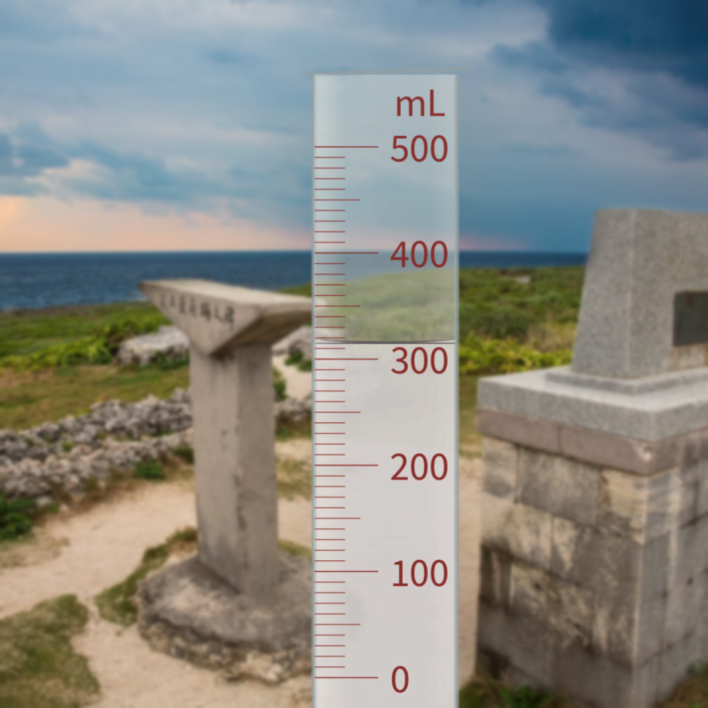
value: 315
